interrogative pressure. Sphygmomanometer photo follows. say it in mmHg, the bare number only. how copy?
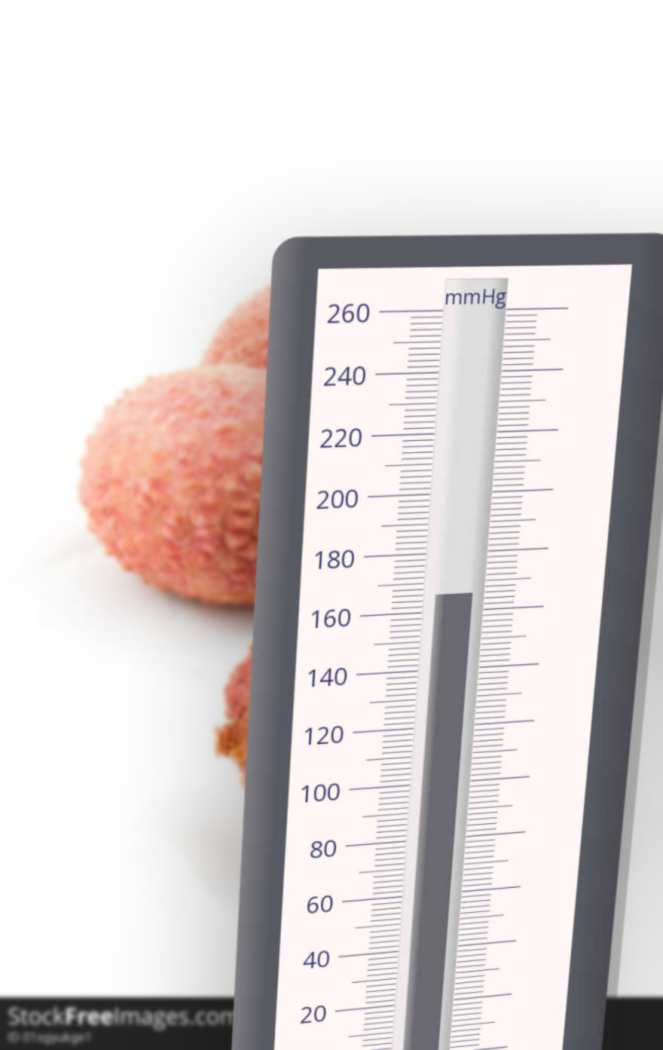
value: 166
